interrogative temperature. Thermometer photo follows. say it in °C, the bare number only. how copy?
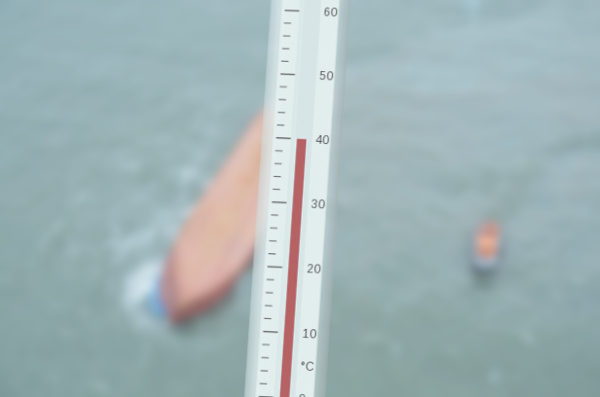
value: 40
